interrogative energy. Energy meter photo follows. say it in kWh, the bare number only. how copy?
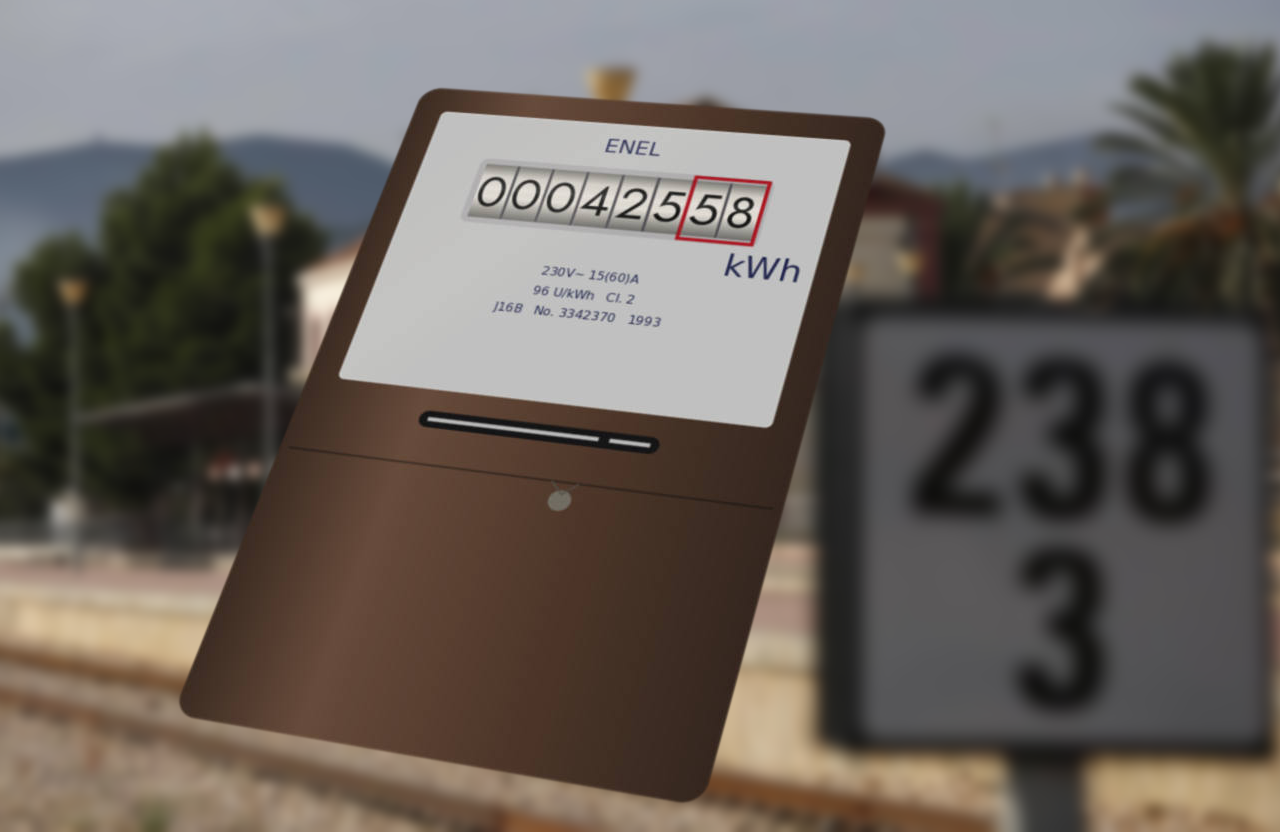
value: 425.58
